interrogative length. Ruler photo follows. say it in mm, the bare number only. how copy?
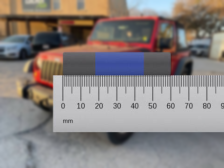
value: 60
